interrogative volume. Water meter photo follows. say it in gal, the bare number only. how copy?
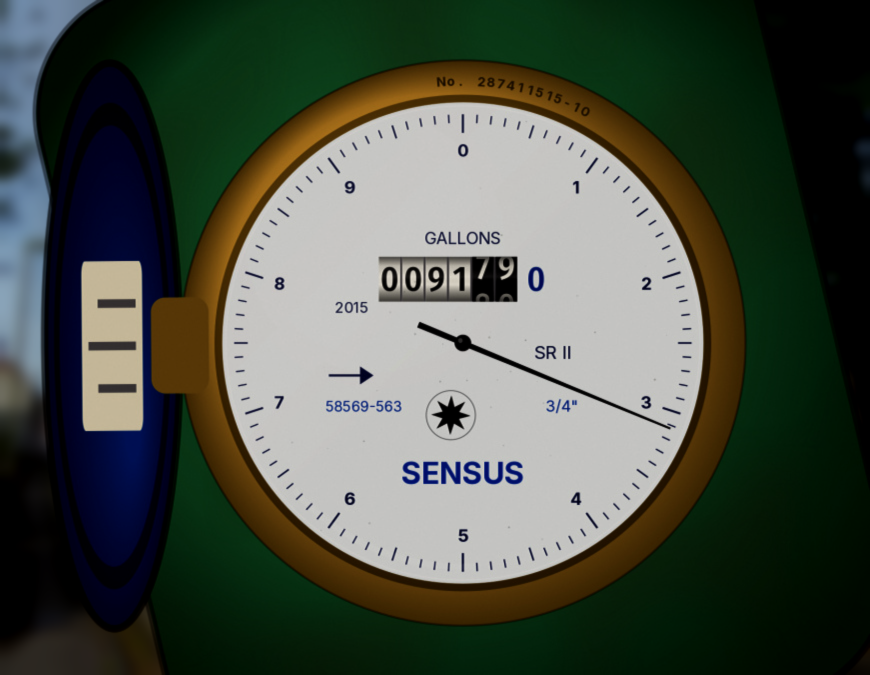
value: 91793.1
